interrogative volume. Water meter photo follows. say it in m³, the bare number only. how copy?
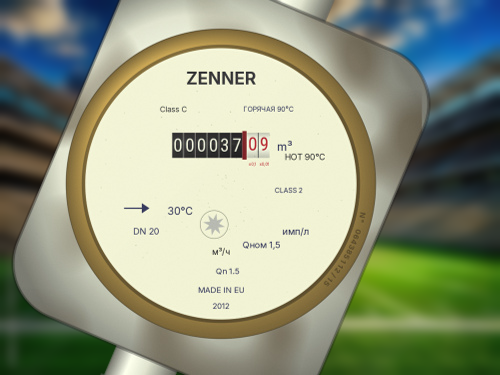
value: 37.09
